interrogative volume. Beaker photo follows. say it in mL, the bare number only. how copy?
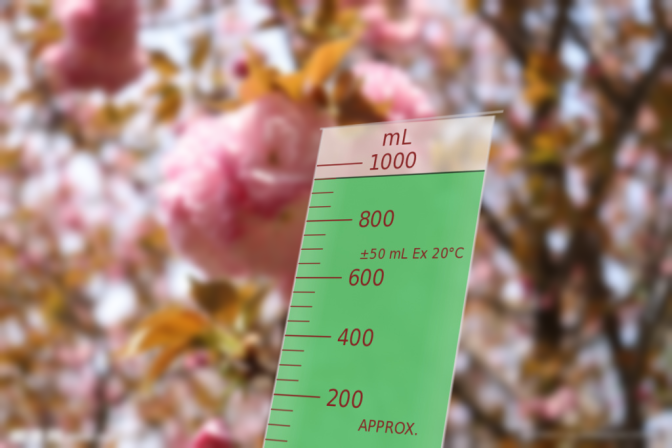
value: 950
